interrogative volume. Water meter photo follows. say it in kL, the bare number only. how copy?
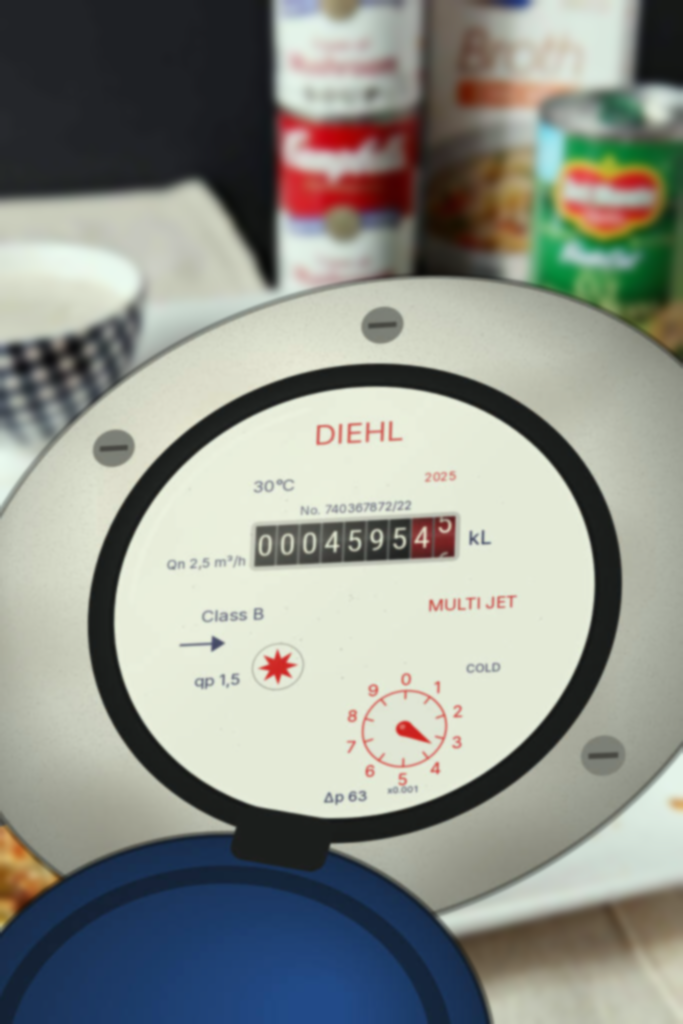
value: 4595.453
